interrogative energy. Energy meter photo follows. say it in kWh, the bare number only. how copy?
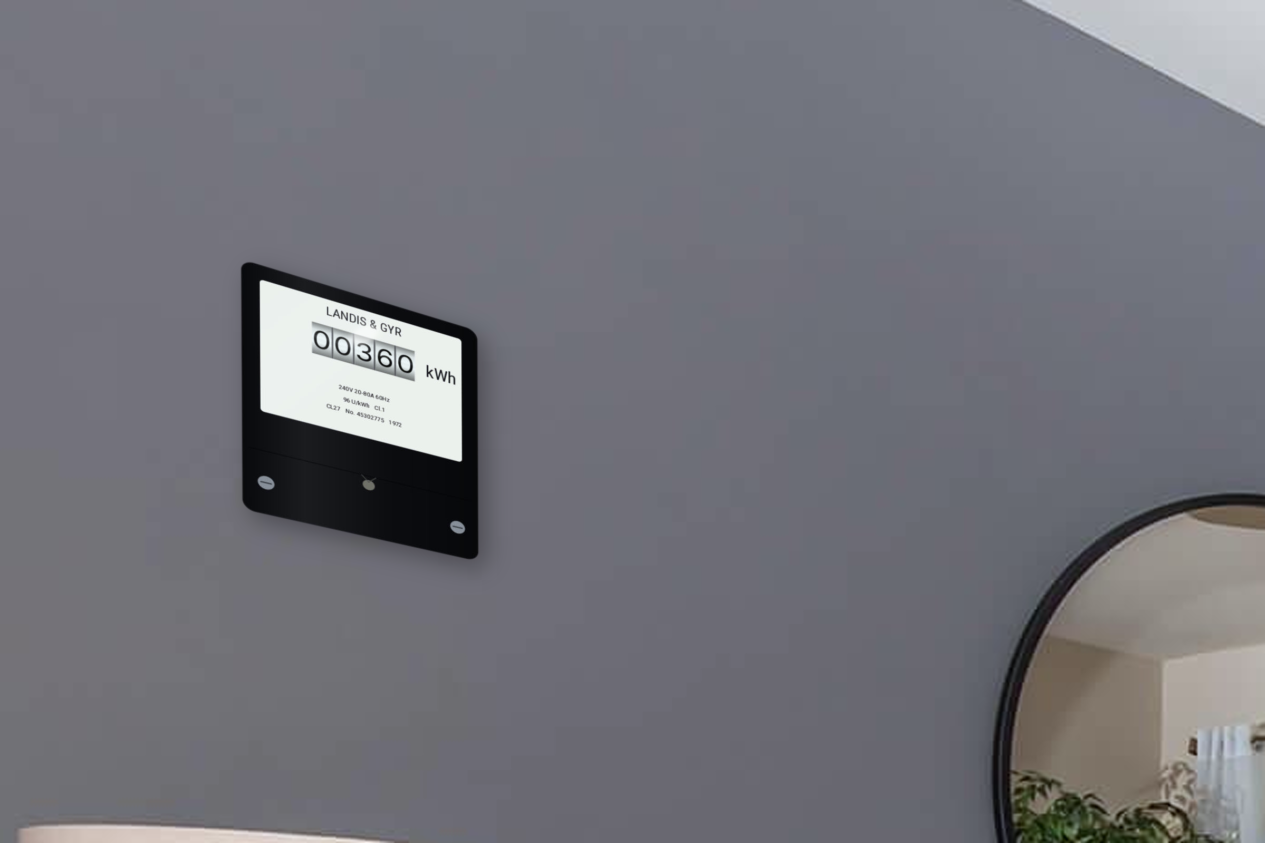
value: 360
